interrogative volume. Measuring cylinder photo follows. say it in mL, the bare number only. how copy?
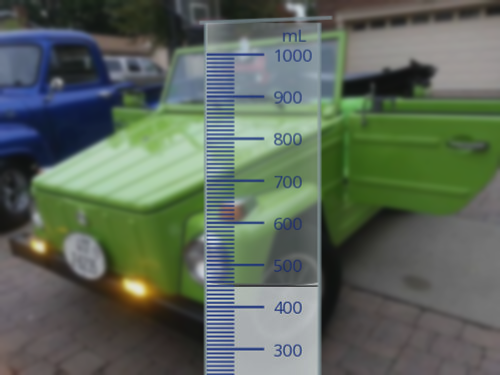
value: 450
